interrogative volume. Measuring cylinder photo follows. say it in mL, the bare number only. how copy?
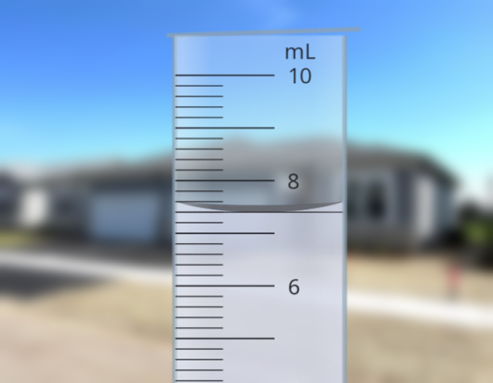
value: 7.4
